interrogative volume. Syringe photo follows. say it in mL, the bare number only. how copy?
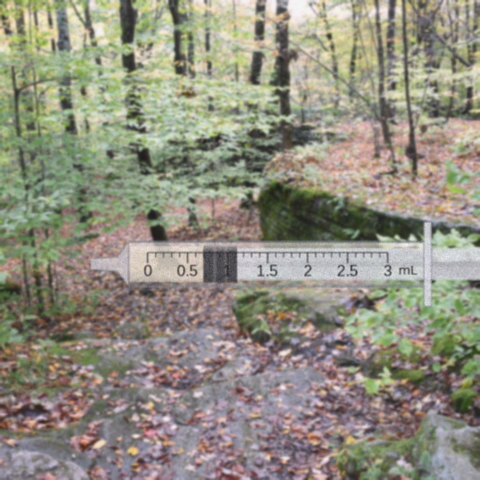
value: 0.7
